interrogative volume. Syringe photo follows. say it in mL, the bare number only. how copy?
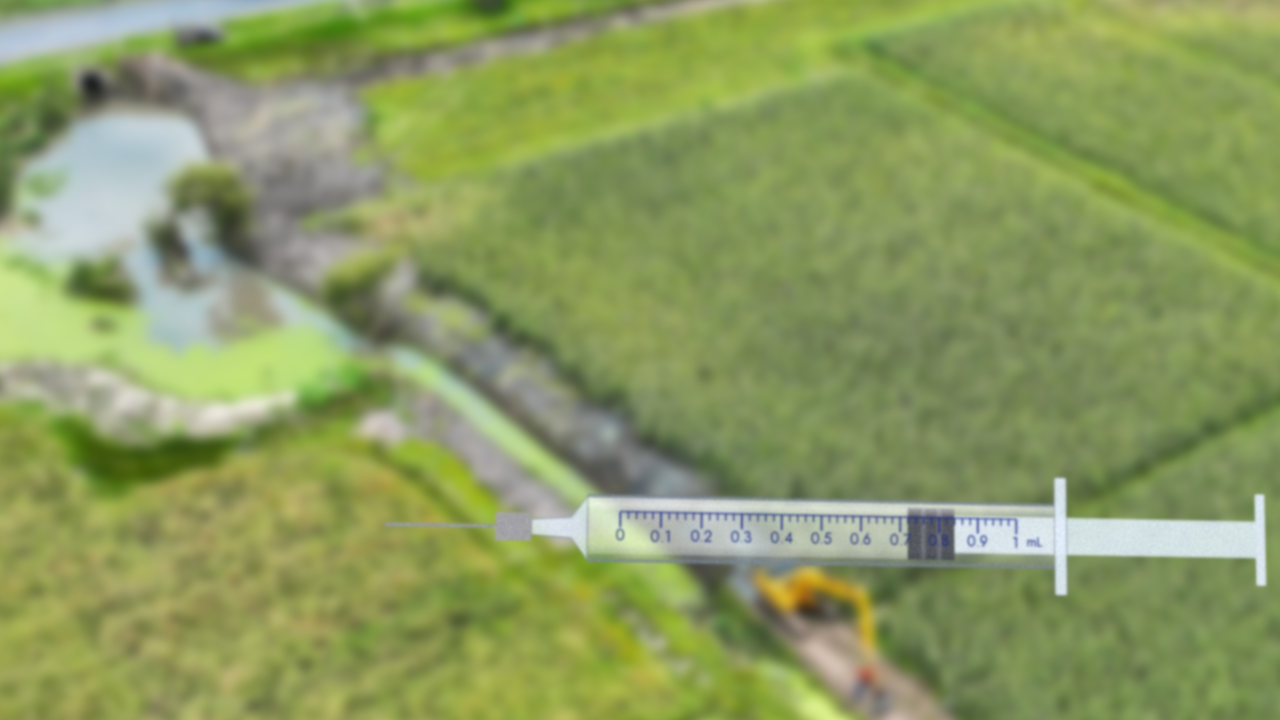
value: 0.72
